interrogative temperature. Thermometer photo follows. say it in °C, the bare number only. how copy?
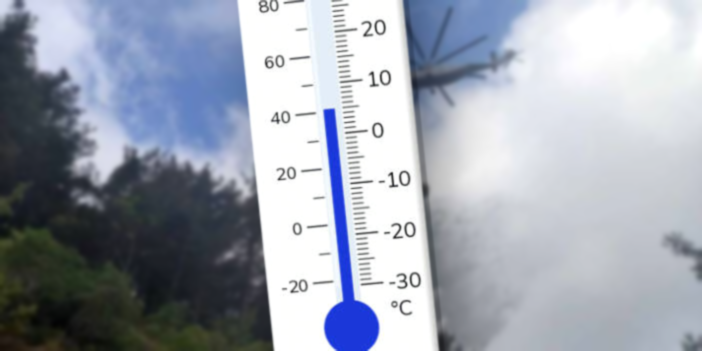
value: 5
